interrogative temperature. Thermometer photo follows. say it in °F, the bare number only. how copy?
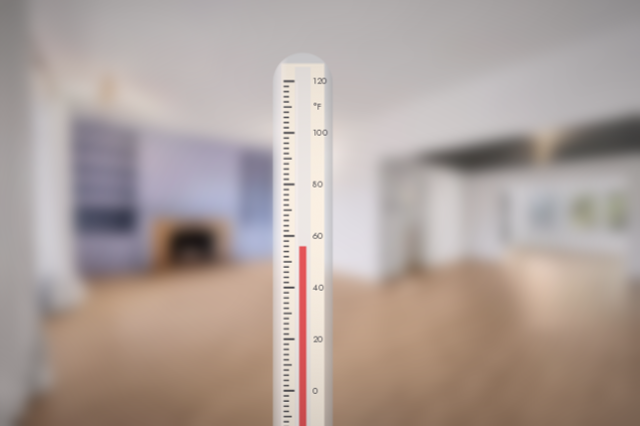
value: 56
